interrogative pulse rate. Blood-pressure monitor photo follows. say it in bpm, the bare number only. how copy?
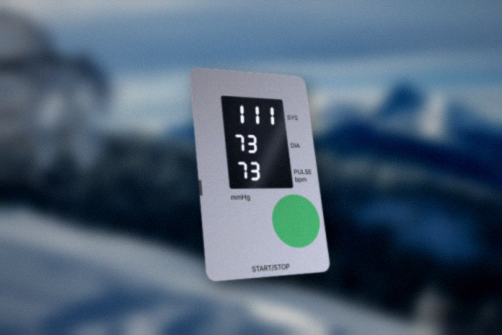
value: 73
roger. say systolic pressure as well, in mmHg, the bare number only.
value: 111
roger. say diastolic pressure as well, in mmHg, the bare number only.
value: 73
